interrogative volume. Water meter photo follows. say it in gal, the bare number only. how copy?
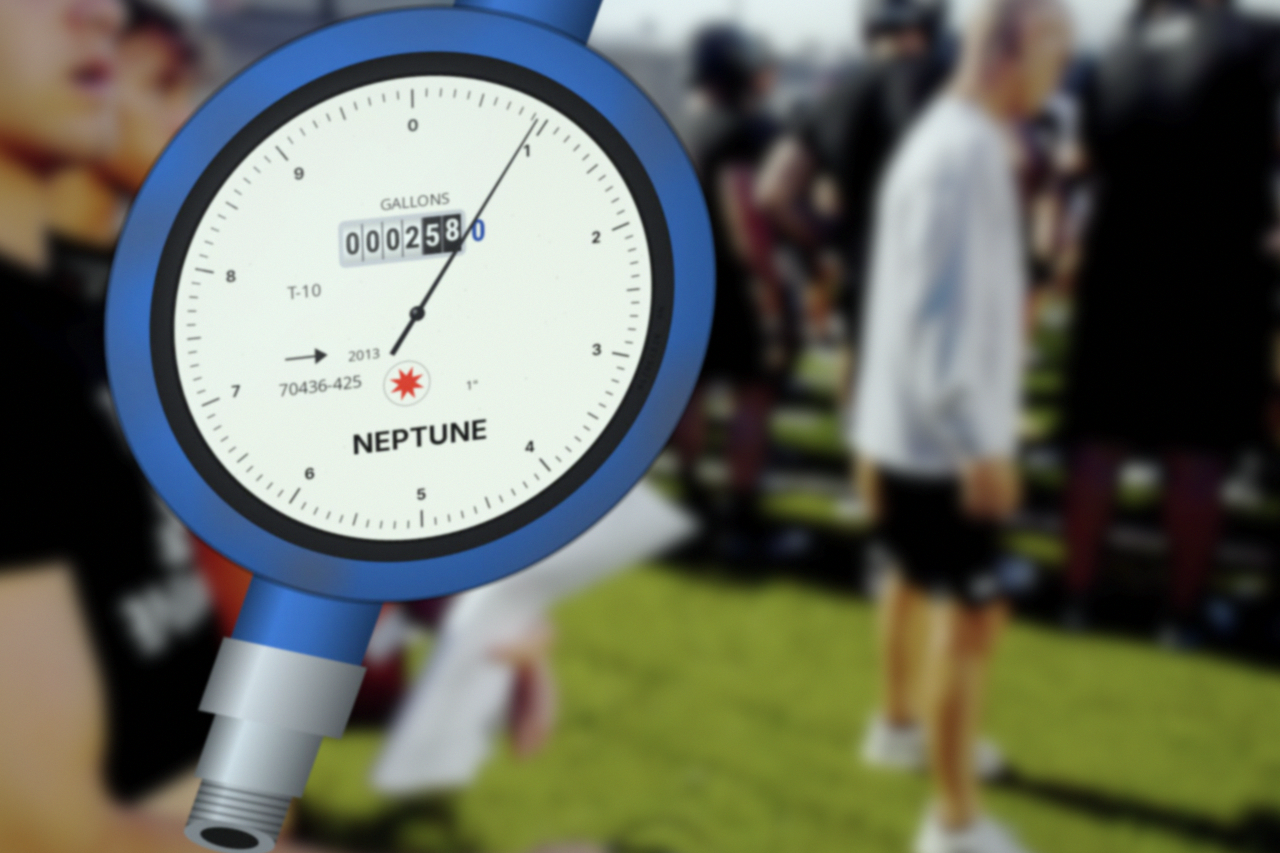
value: 2580.9
